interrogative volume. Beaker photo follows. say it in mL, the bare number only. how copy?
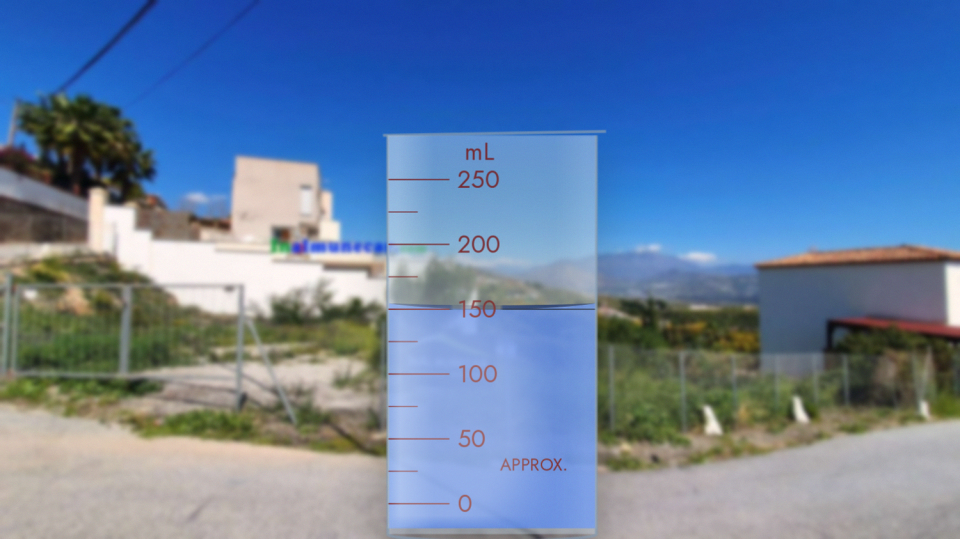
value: 150
